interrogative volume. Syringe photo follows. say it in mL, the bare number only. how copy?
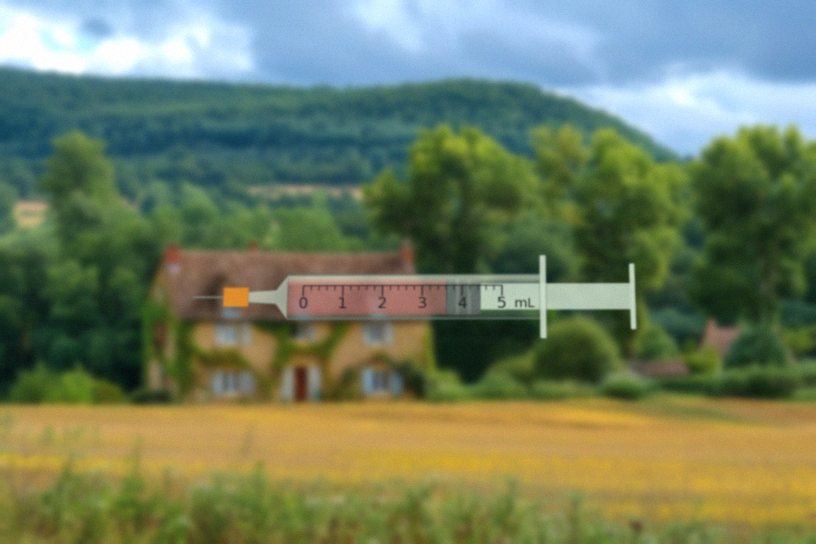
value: 3.6
